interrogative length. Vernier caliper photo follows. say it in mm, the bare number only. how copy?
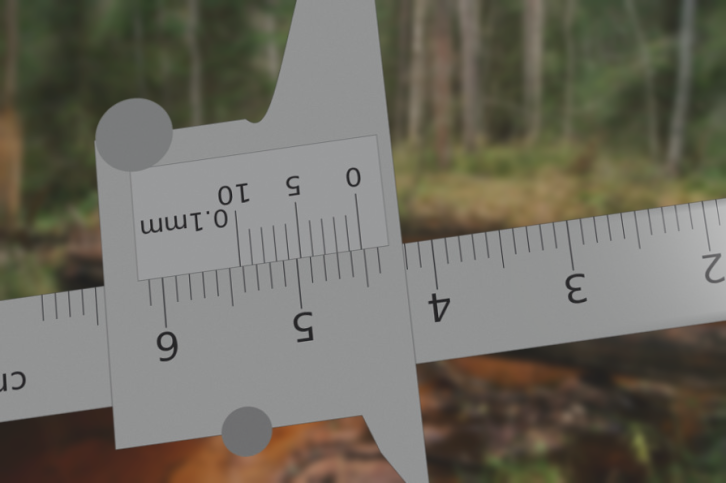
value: 45.2
